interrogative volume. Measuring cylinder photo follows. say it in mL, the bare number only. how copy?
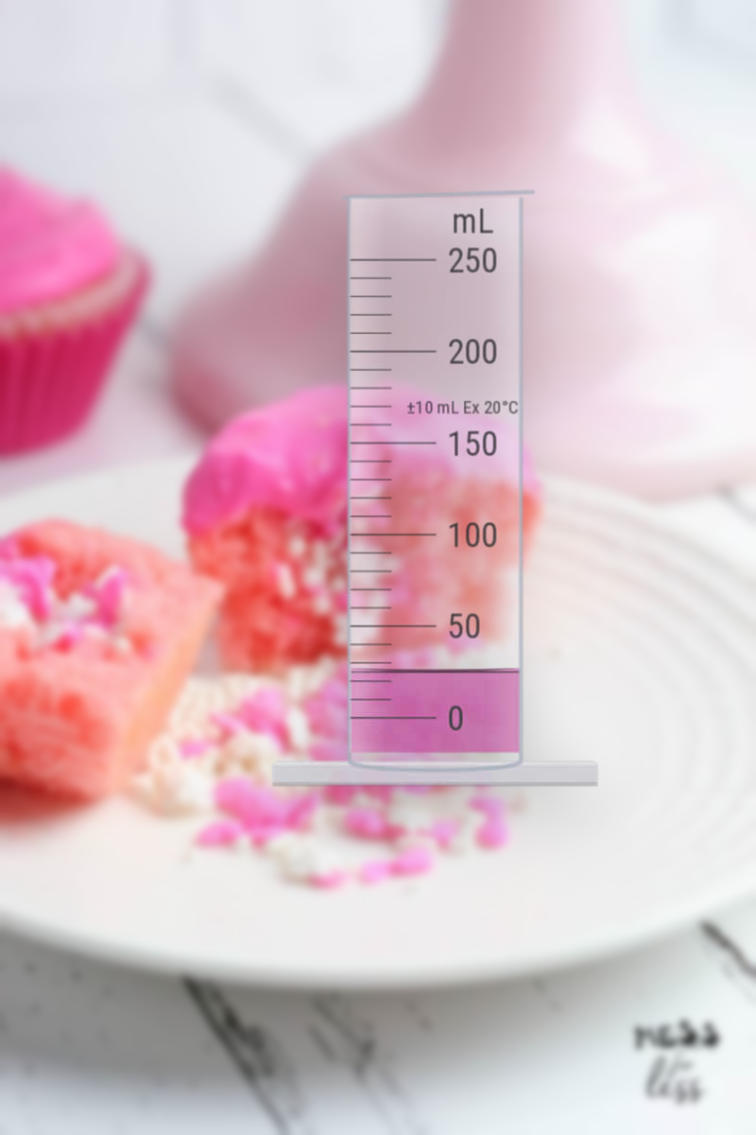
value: 25
